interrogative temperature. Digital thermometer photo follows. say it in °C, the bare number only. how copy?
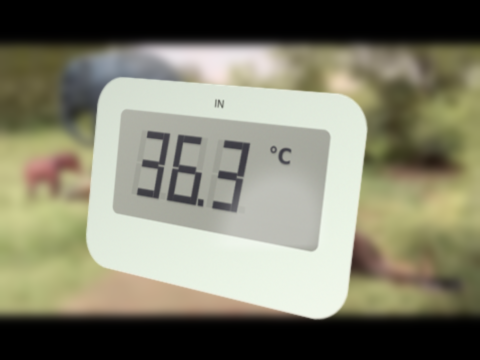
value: 36.3
